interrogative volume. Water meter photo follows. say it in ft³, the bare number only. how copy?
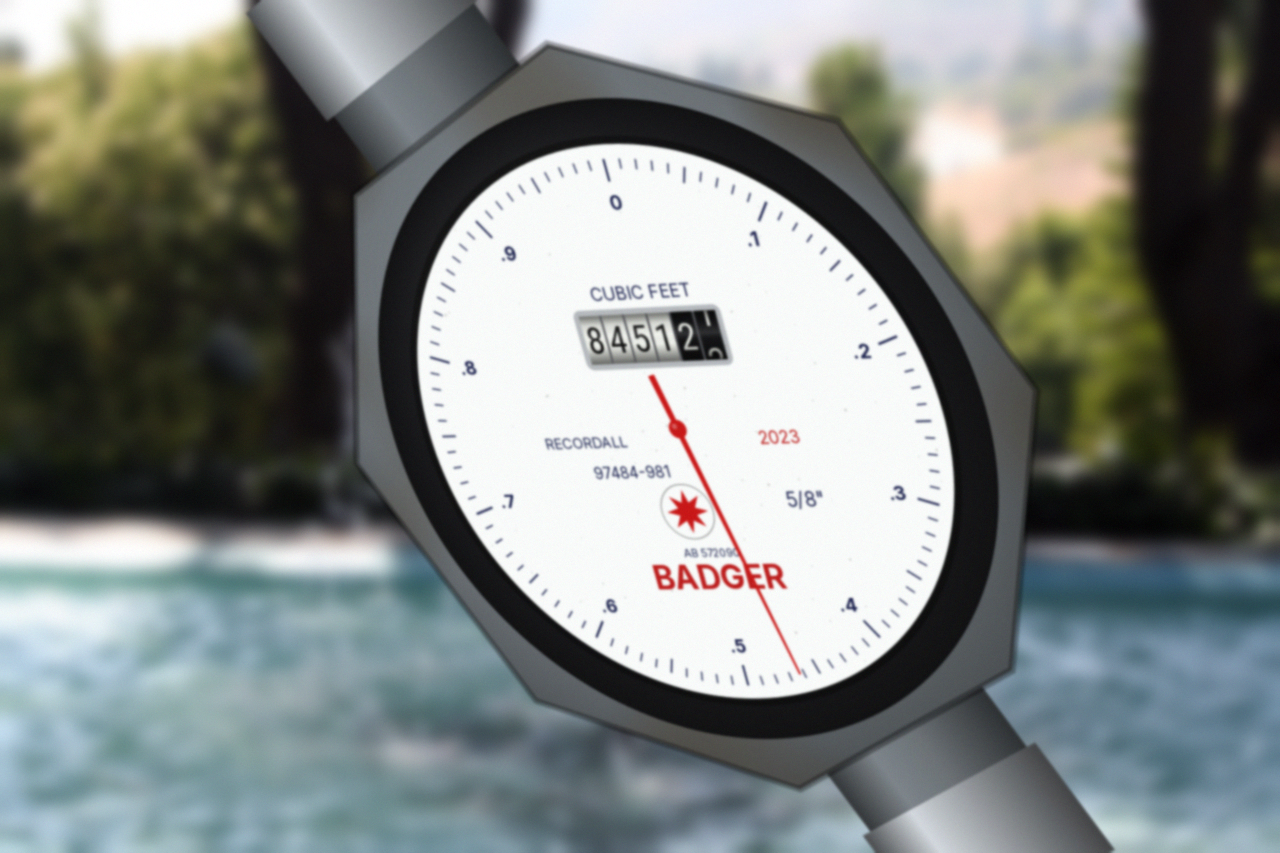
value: 845121.46
